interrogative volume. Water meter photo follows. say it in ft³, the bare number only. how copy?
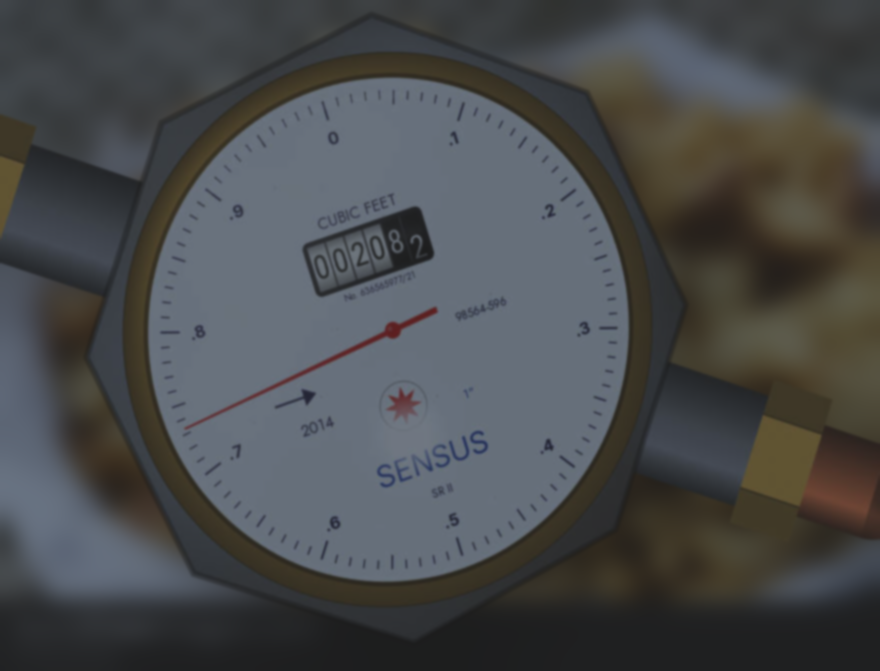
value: 2081.73
